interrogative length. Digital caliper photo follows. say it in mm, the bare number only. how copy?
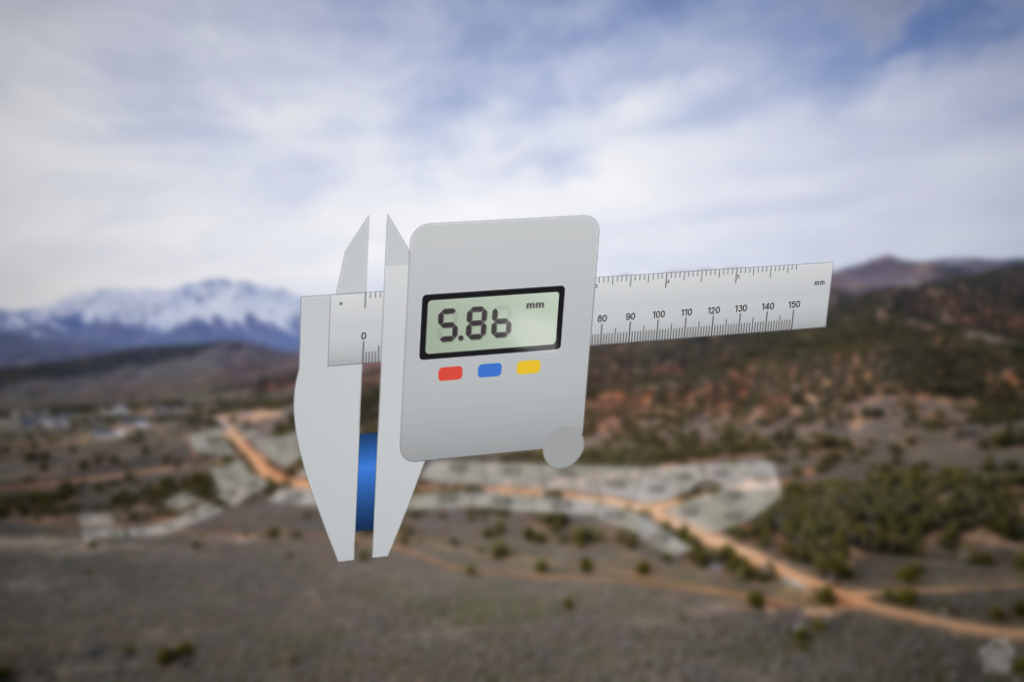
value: 5.86
